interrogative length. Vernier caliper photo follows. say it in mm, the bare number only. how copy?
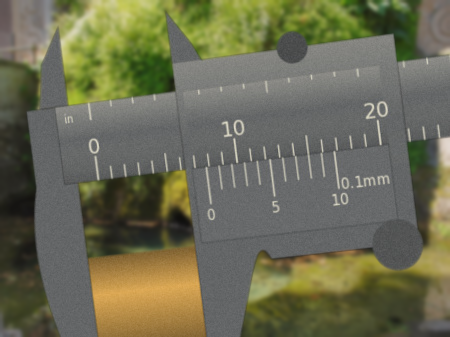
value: 7.8
